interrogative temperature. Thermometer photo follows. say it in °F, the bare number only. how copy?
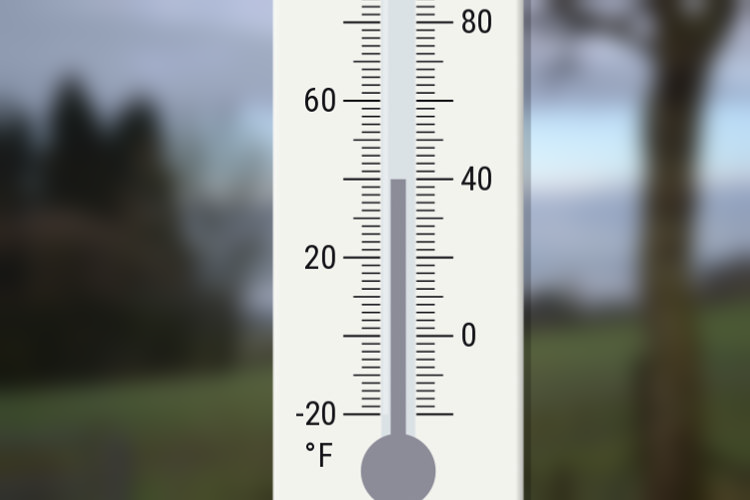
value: 40
